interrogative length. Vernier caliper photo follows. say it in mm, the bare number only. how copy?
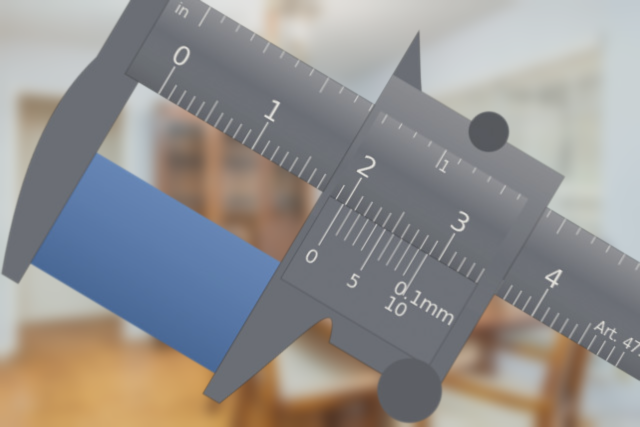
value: 19.8
